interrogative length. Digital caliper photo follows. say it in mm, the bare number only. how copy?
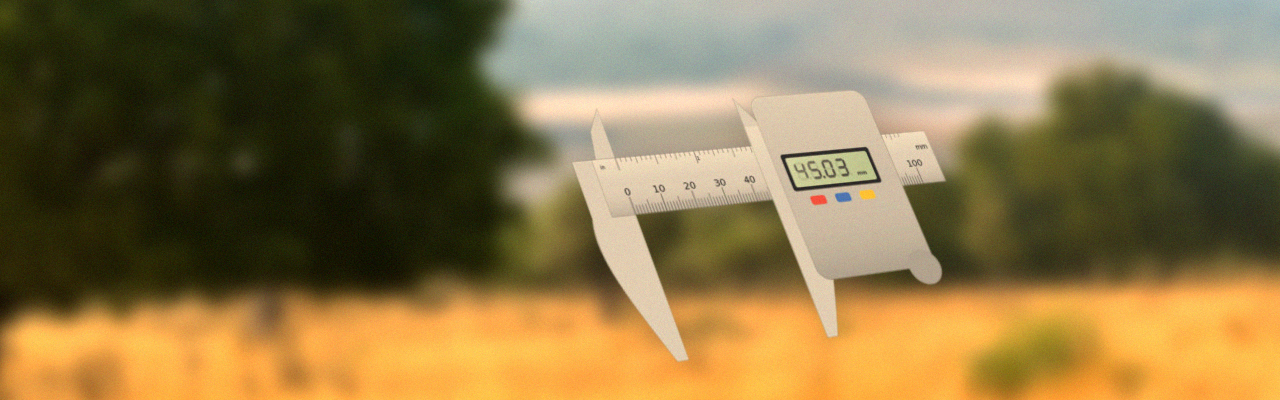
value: 45.03
